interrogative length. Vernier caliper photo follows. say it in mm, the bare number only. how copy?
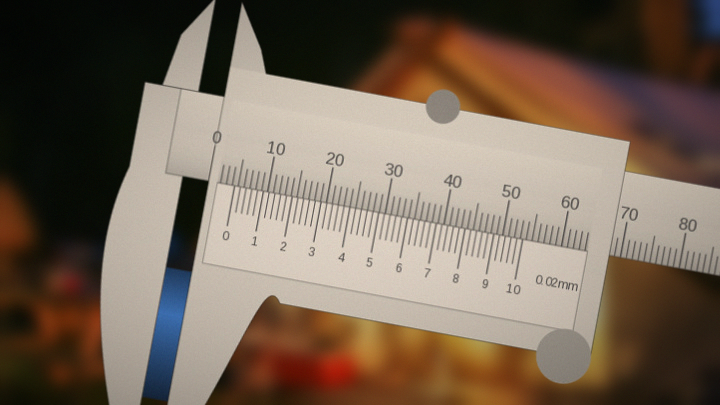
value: 4.4
